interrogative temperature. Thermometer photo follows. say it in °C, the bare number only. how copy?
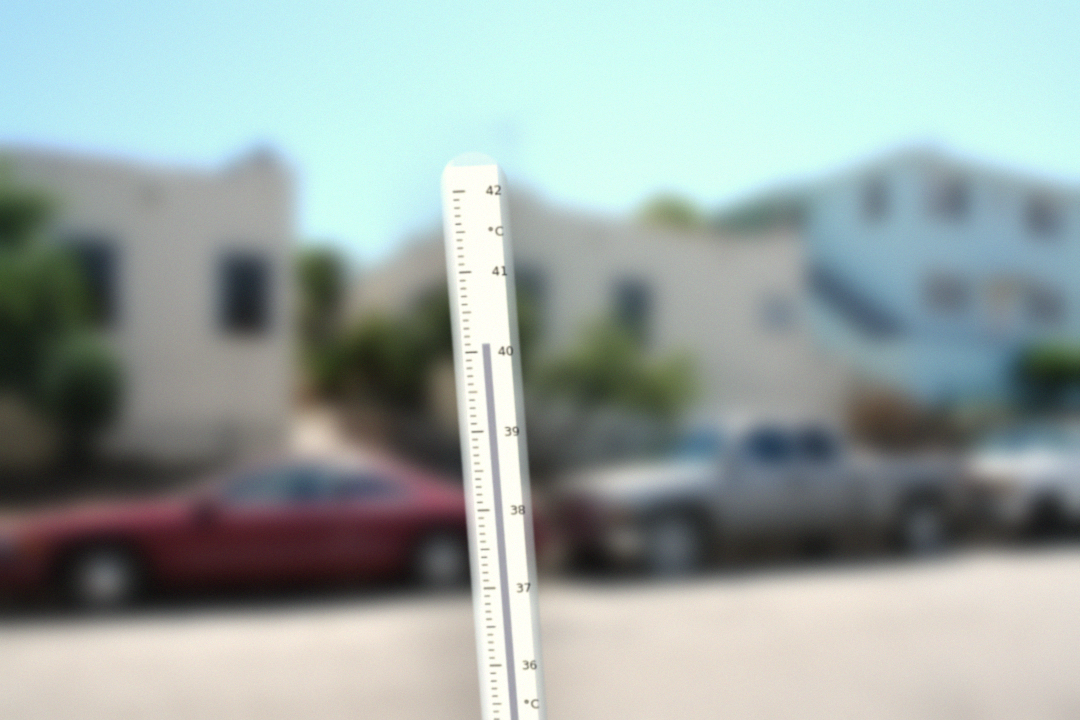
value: 40.1
